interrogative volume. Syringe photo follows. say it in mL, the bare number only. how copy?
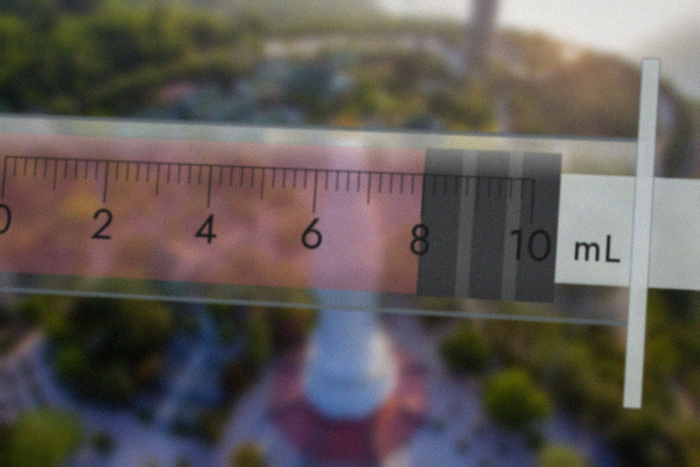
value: 8
